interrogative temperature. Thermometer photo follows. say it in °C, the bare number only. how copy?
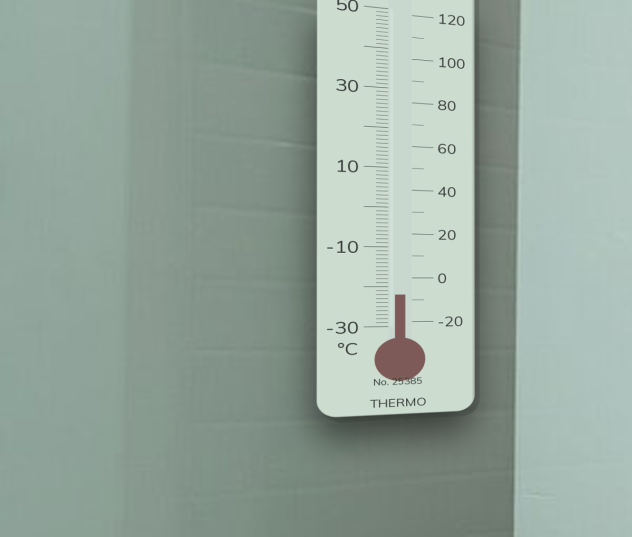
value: -22
